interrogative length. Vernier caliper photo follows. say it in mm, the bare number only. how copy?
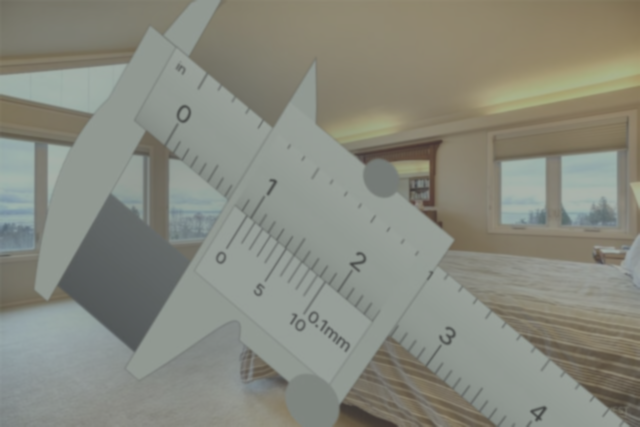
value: 9.6
